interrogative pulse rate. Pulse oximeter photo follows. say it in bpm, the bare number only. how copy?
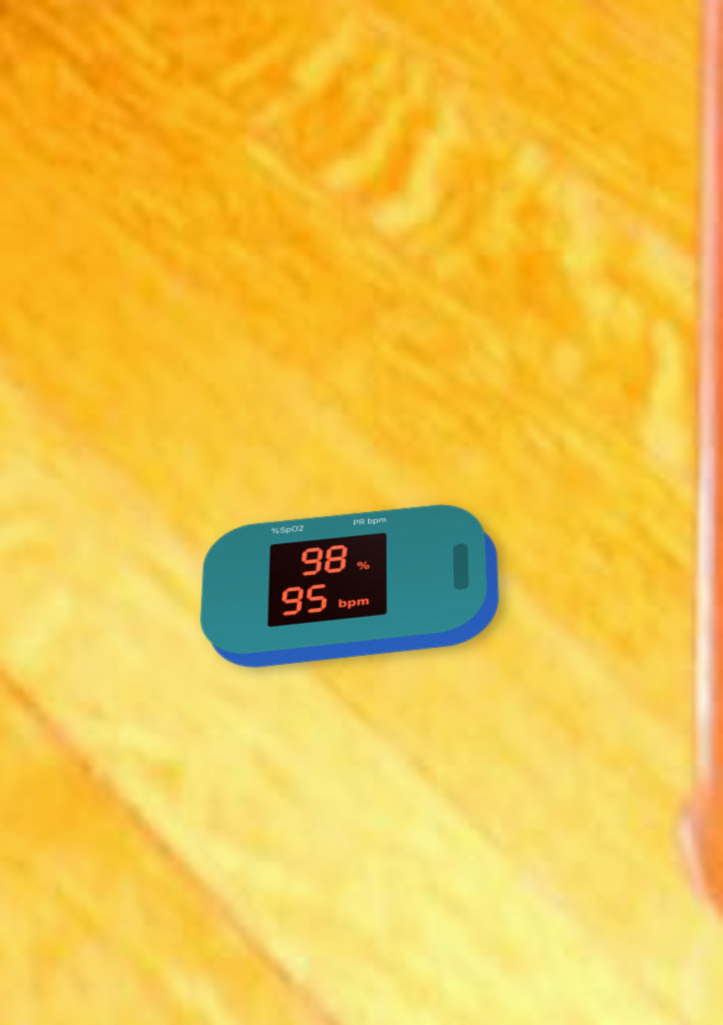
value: 95
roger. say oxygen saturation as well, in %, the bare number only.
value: 98
